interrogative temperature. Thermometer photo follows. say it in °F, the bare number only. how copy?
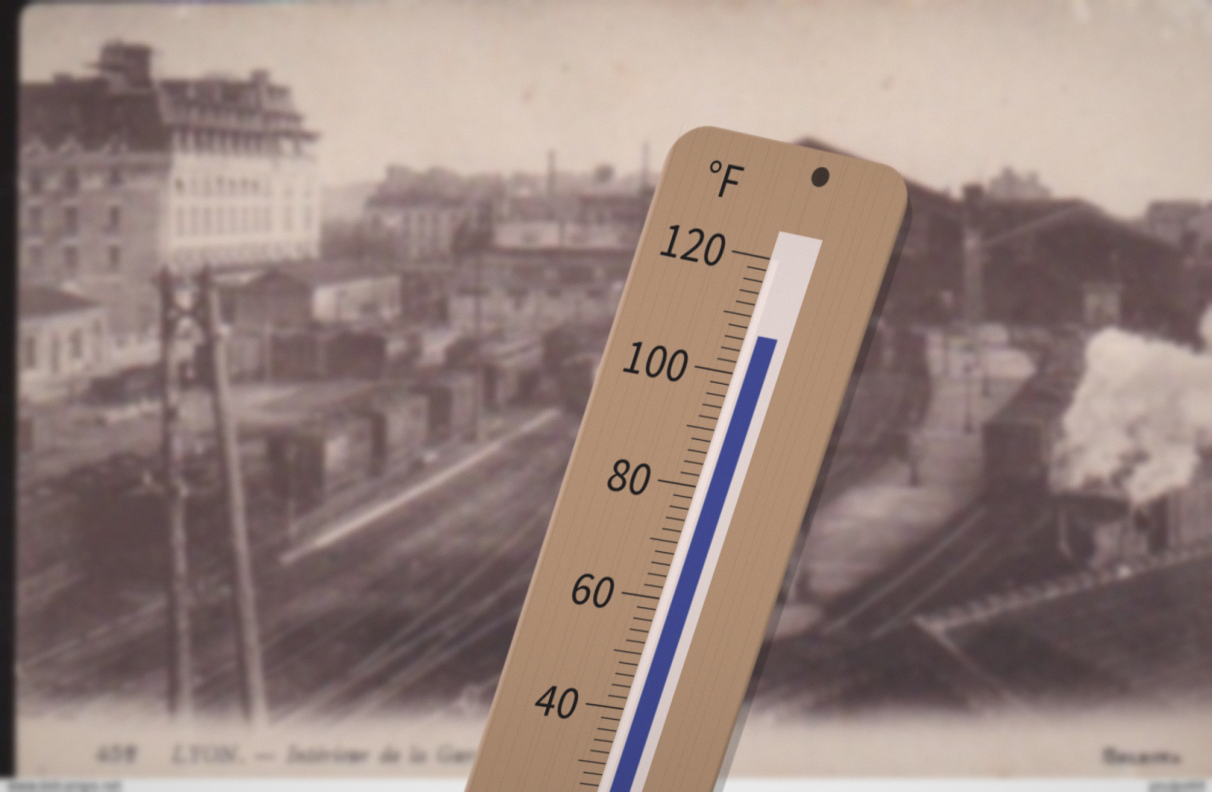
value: 107
